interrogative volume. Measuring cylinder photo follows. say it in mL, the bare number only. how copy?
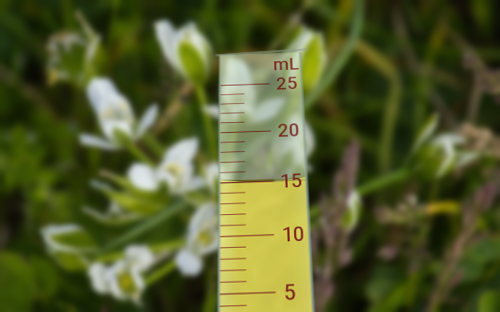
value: 15
